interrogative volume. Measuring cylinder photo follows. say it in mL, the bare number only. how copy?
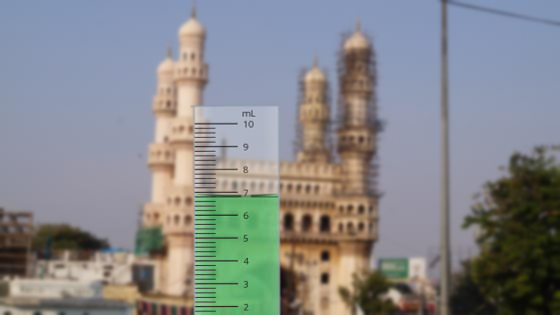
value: 6.8
